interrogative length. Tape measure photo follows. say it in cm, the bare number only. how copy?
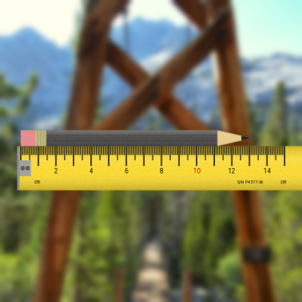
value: 13
